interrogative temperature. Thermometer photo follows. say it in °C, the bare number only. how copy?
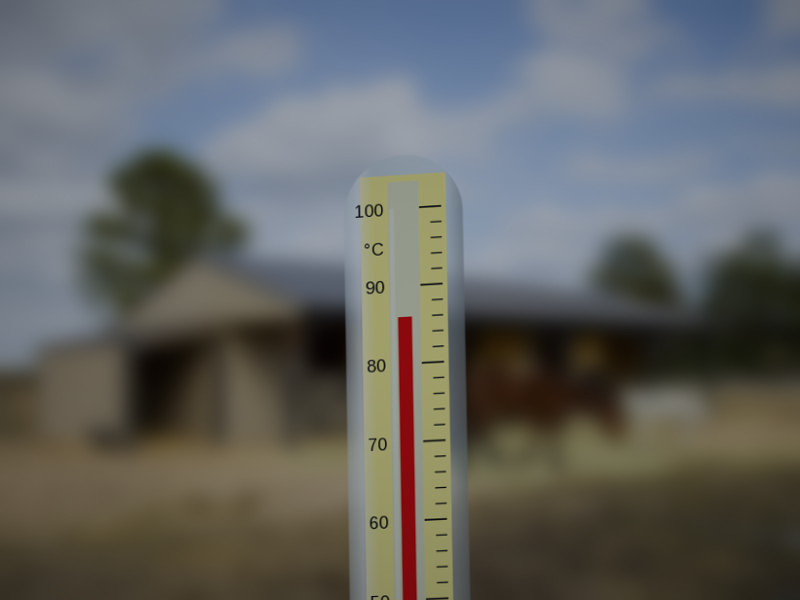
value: 86
